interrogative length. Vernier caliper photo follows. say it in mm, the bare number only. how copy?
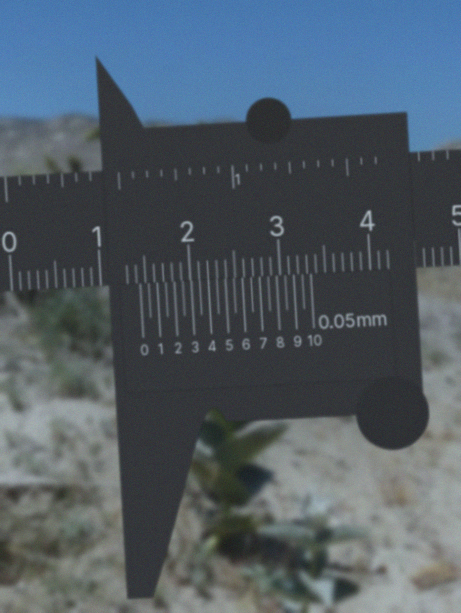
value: 14.4
